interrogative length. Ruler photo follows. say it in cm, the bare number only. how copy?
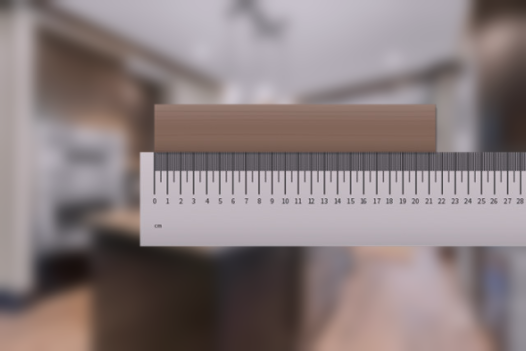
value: 21.5
